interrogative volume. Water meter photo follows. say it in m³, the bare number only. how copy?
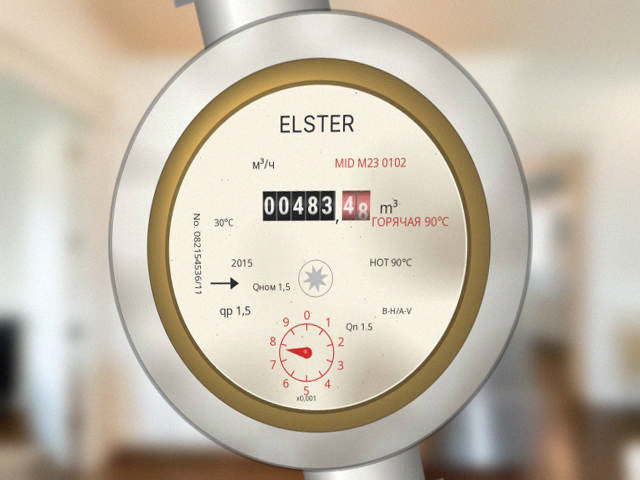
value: 483.477
